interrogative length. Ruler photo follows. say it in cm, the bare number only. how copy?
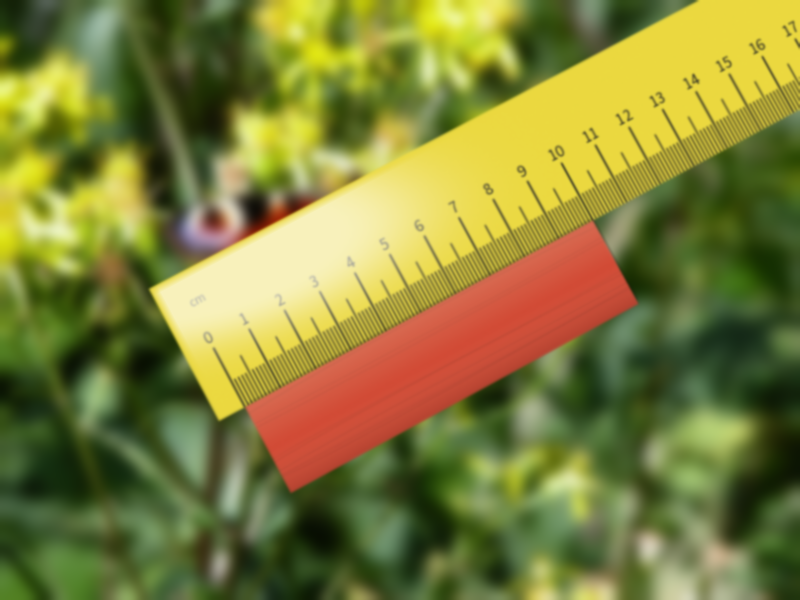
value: 10
